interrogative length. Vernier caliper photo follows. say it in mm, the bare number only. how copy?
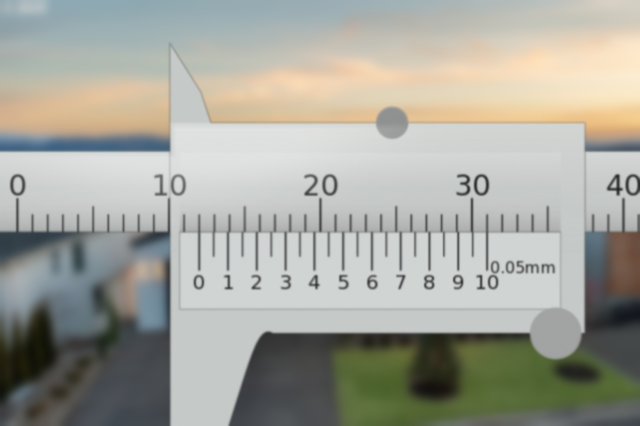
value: 12.0
